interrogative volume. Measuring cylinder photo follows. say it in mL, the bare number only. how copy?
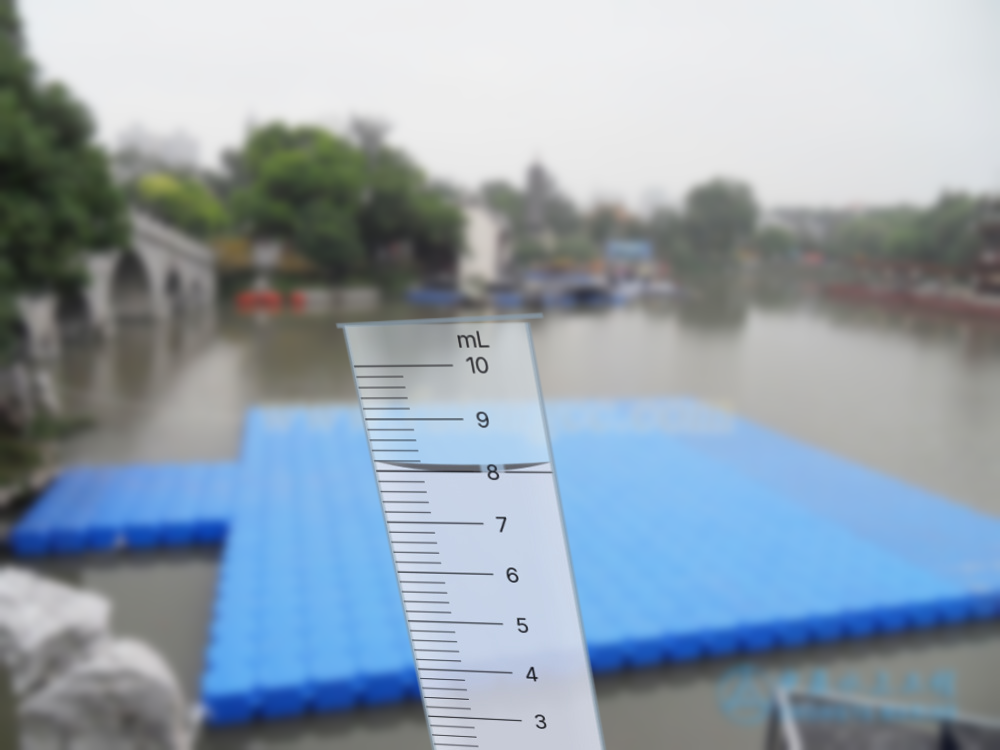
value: 8
